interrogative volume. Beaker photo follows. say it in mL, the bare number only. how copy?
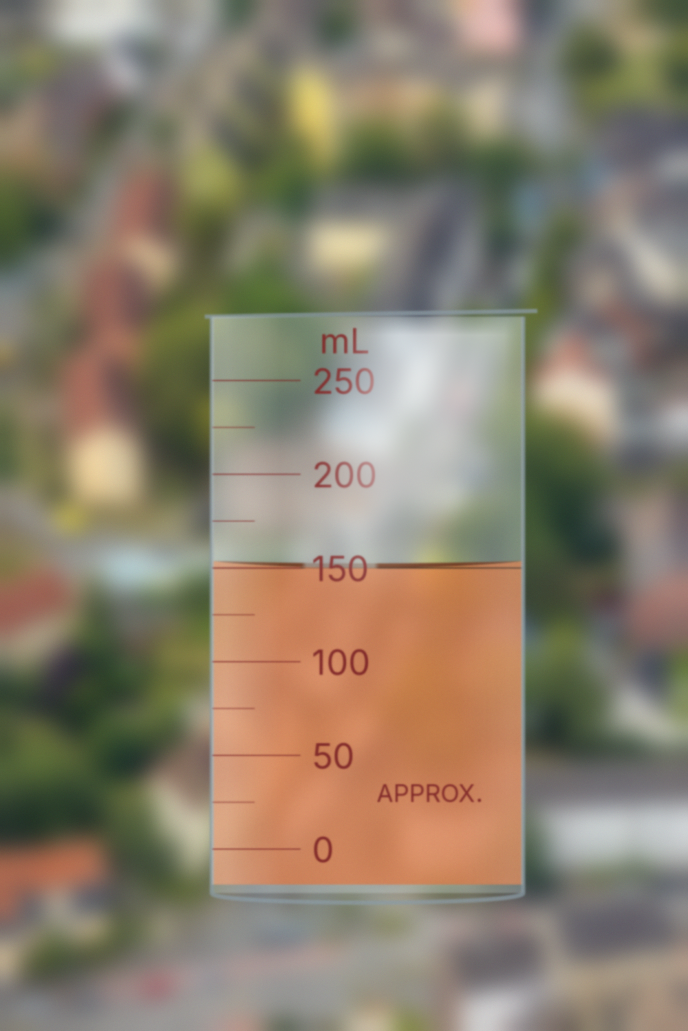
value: 150
